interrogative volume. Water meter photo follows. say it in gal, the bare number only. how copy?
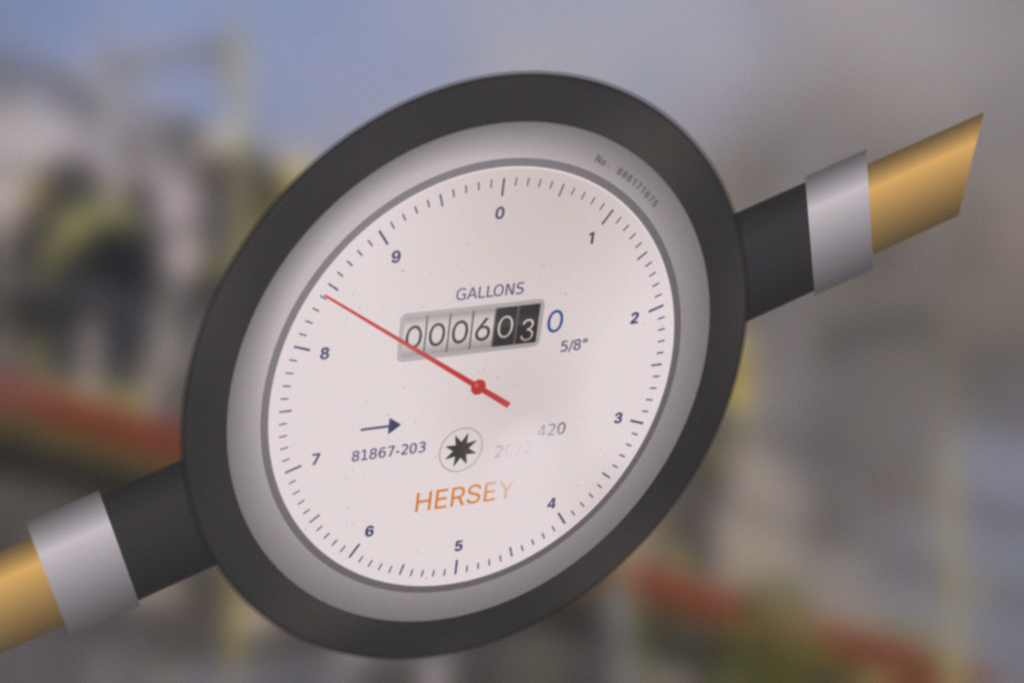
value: 6028.4
